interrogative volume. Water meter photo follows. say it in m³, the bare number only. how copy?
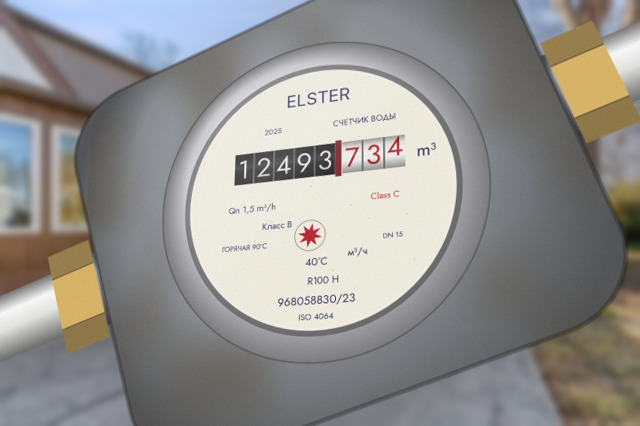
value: 12493.734
